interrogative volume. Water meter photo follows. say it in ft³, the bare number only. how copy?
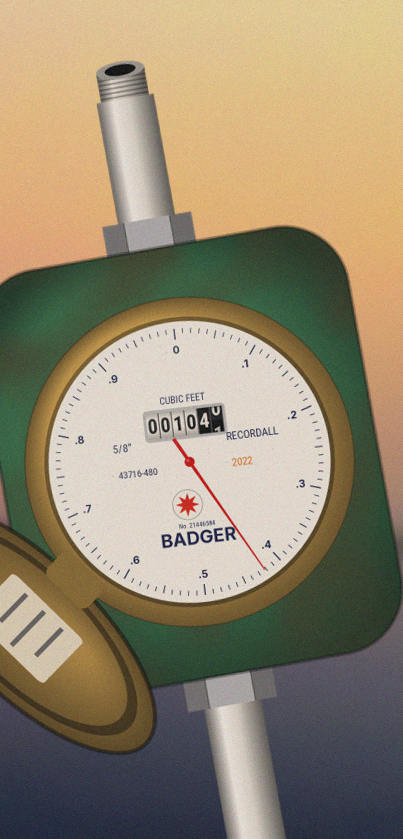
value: 1040.42
